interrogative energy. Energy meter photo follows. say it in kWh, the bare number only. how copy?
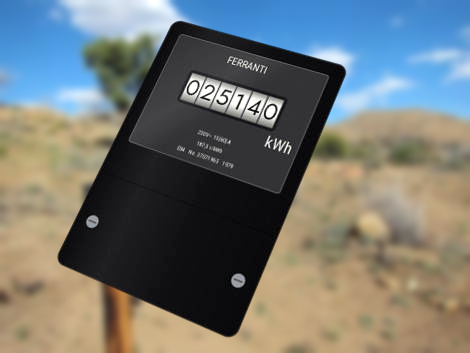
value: 25140
